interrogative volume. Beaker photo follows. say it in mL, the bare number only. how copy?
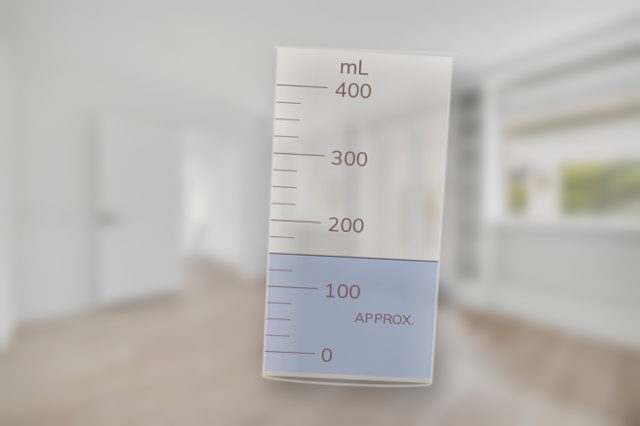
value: 150
